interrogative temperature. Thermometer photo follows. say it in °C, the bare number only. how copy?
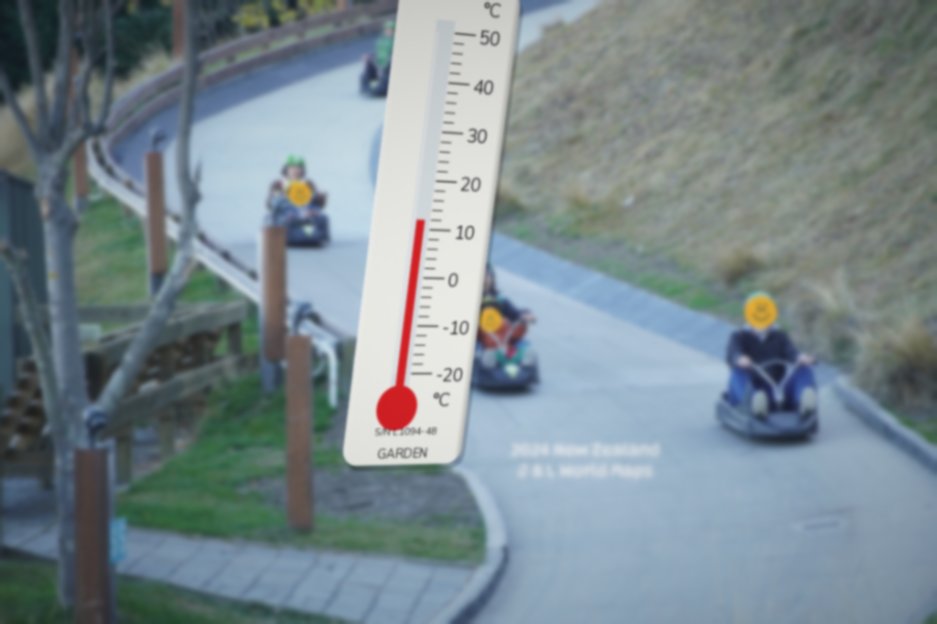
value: 12
